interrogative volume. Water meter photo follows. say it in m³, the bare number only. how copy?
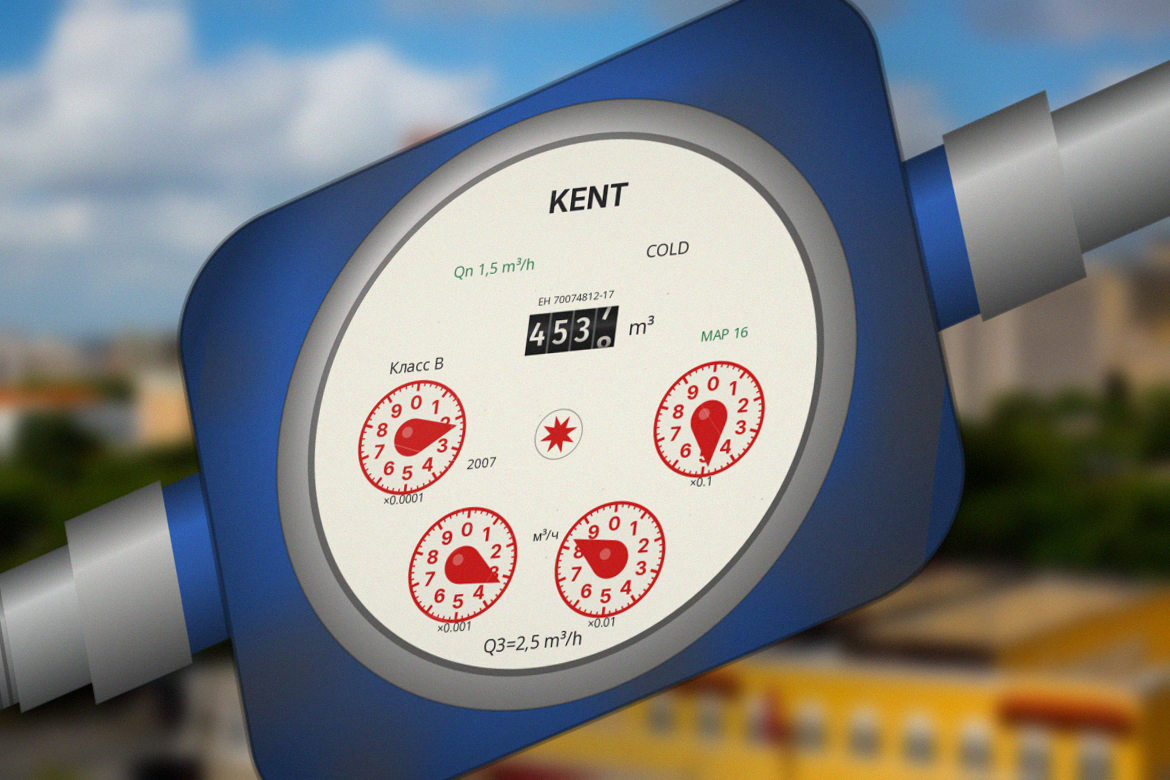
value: 4537.4832
